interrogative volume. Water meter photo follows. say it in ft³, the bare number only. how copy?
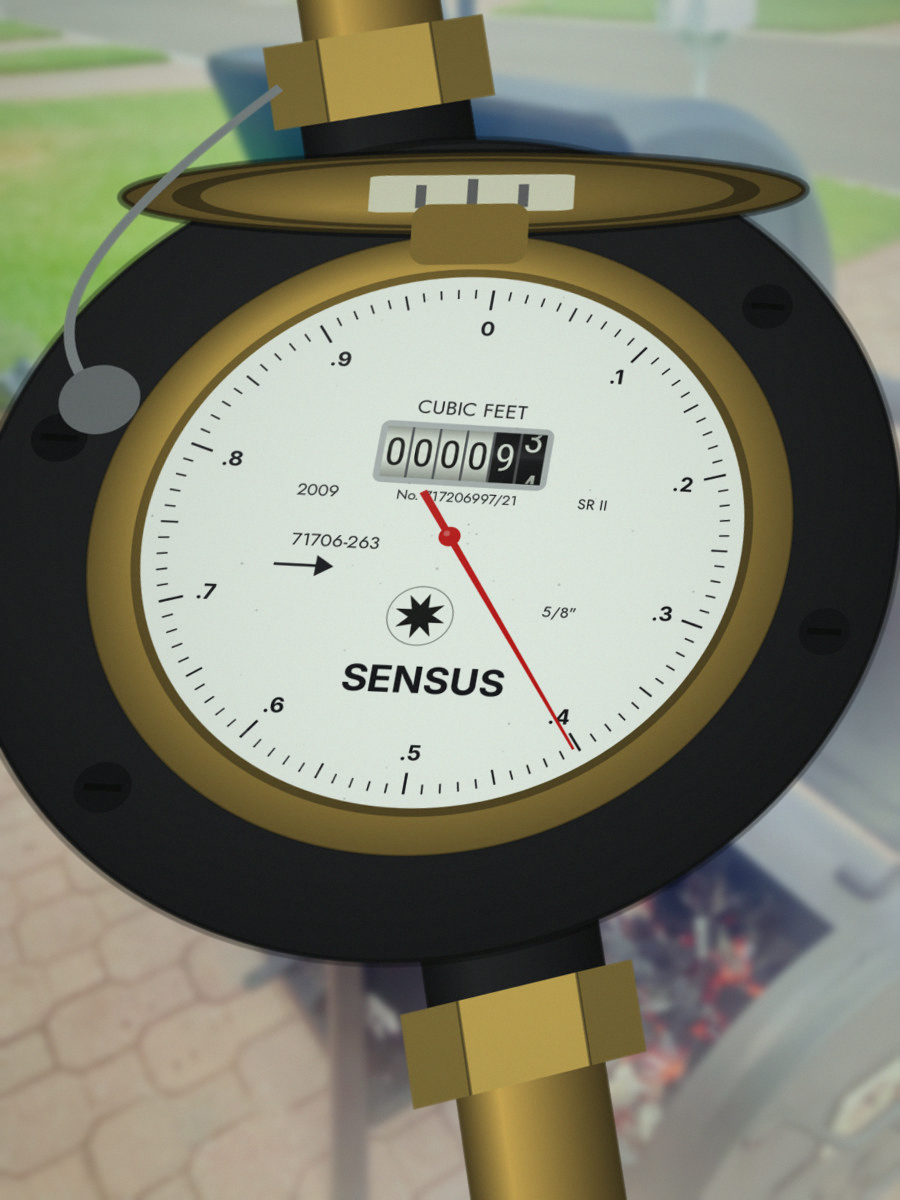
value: 93.40
